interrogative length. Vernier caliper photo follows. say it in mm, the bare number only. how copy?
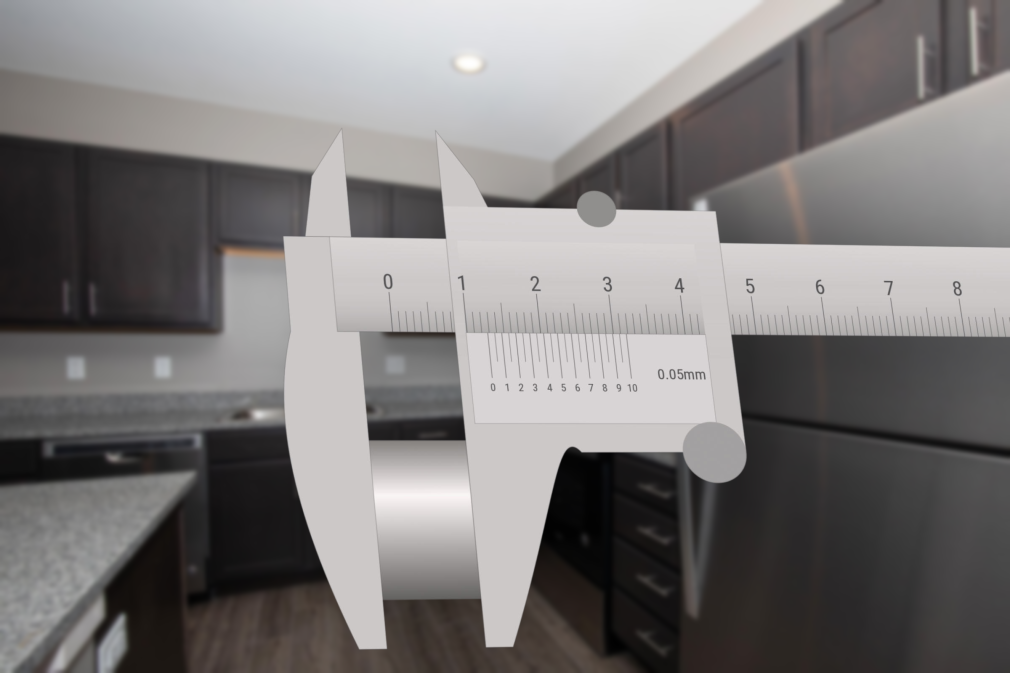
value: 12.8
